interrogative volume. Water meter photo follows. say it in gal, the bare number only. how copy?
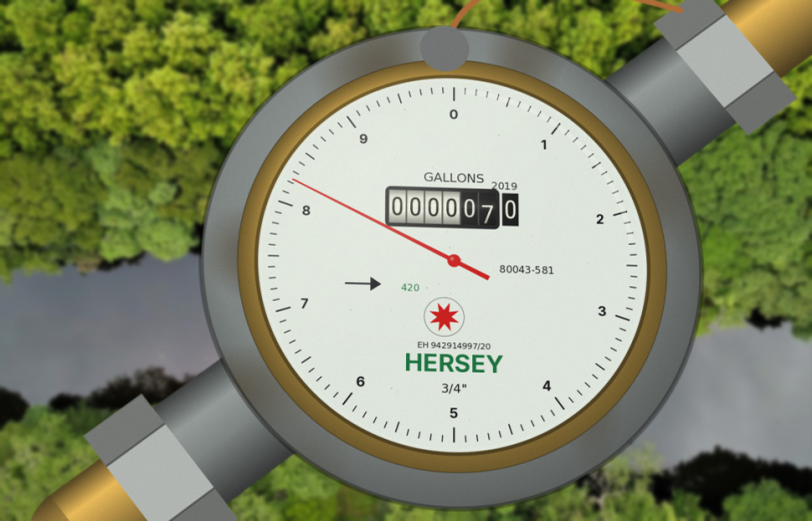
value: 68.2
